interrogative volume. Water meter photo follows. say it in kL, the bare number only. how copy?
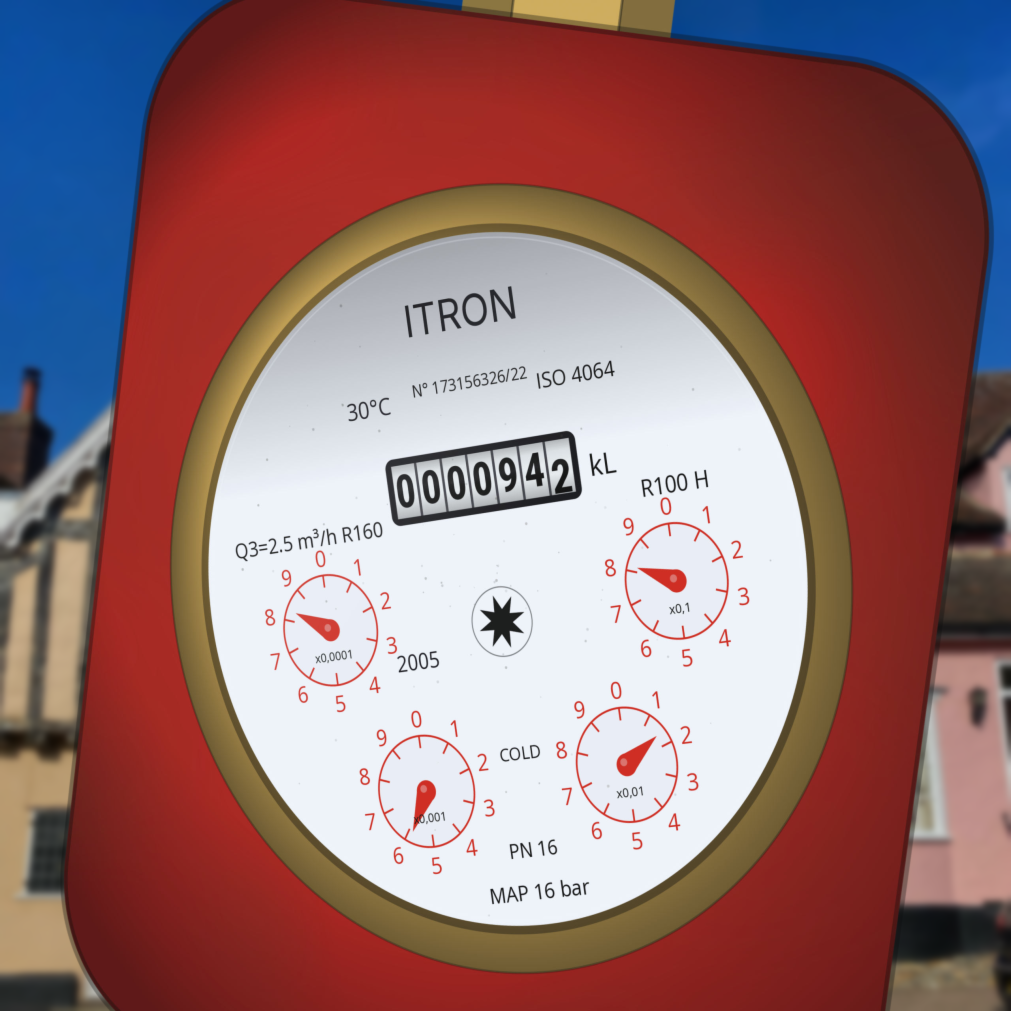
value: 941.8158
